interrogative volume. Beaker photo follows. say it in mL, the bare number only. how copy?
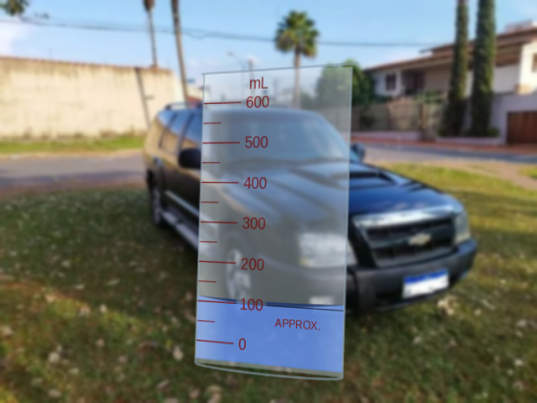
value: 100
